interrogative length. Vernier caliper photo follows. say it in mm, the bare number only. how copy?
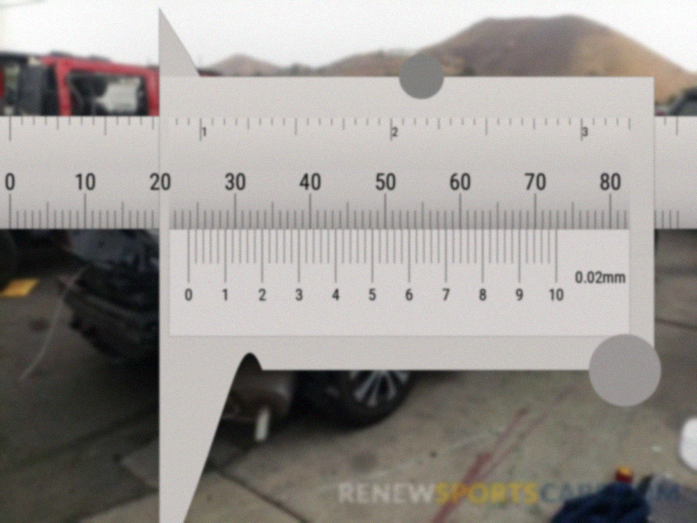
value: 23.8
